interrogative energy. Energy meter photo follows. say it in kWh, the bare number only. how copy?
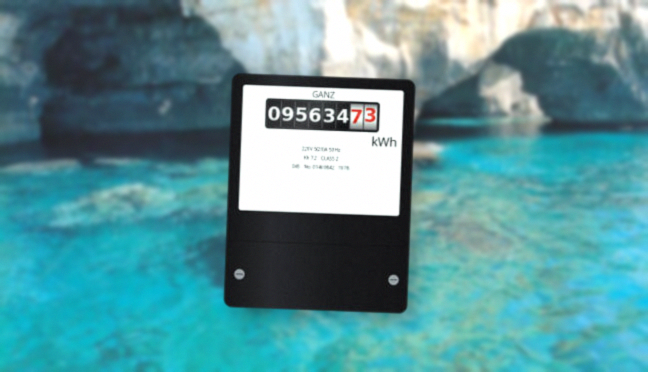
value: 95634.73
